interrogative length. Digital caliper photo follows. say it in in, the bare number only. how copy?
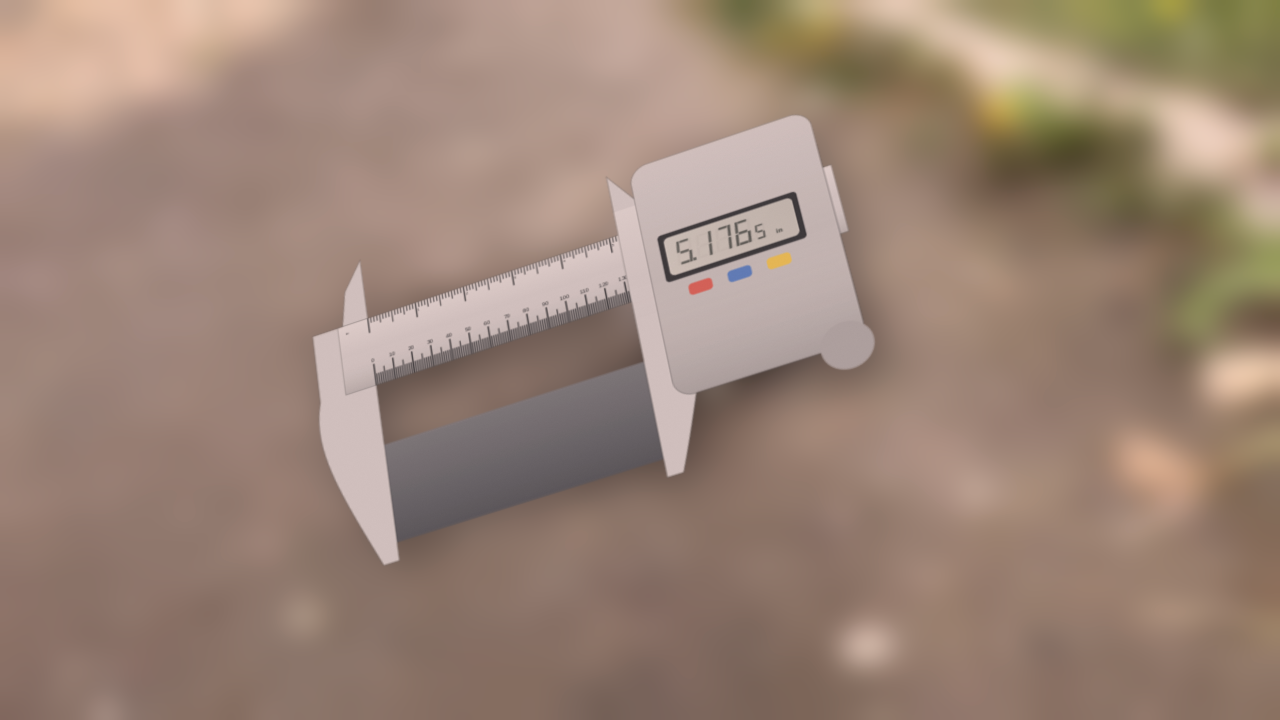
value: 5.1765
